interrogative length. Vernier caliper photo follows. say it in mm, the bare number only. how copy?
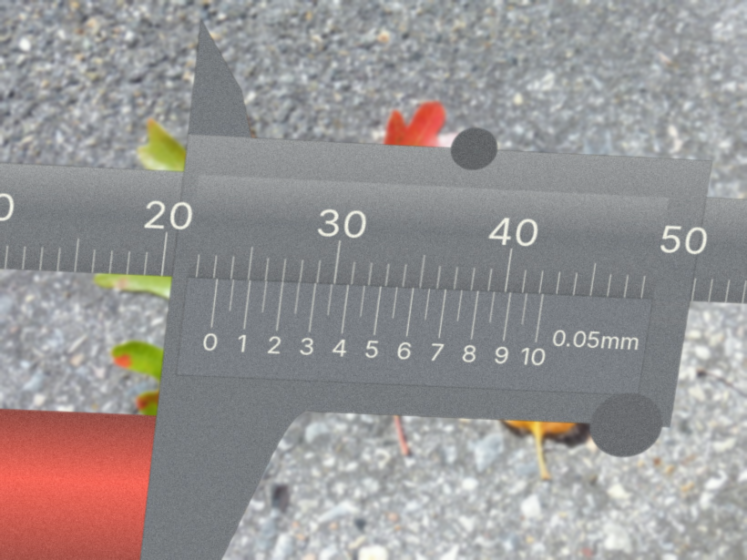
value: 23.2
